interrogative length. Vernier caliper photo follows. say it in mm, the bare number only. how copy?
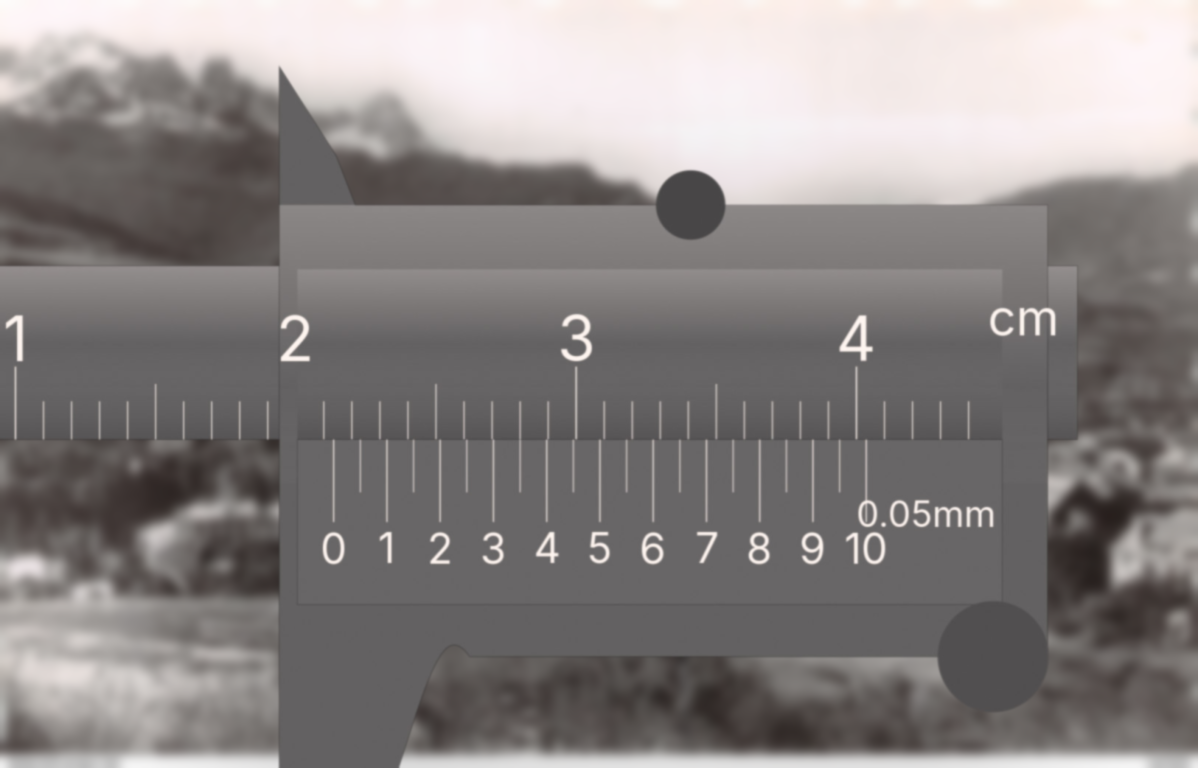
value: 21.35
